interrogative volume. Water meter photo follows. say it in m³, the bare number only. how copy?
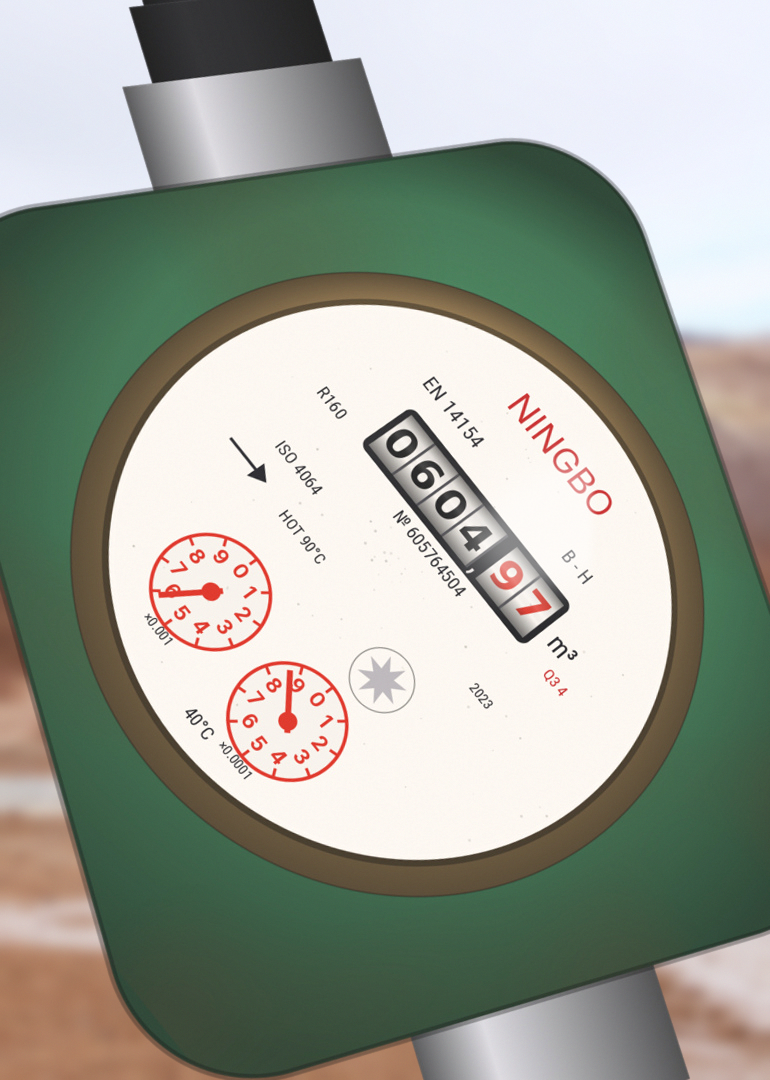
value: 604.9758
